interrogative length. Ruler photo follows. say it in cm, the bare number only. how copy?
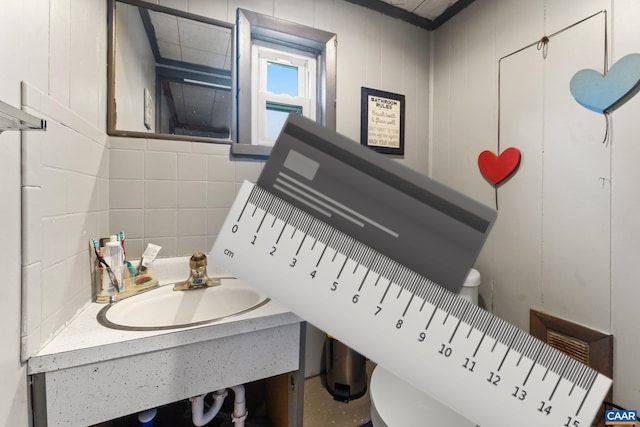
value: 9.5
